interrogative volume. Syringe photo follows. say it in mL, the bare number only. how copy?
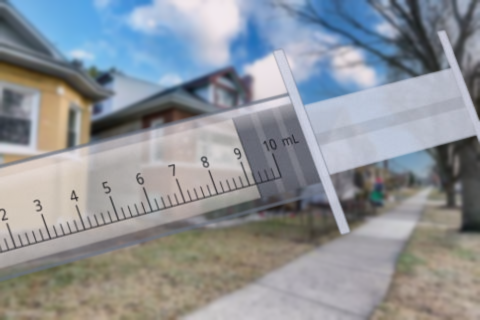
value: 9.2
